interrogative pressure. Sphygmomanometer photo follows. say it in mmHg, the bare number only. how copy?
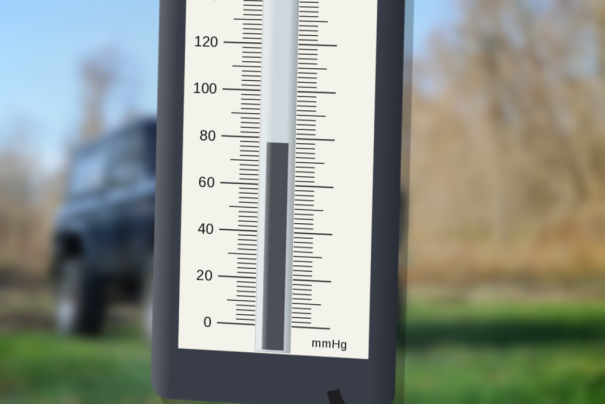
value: 78
